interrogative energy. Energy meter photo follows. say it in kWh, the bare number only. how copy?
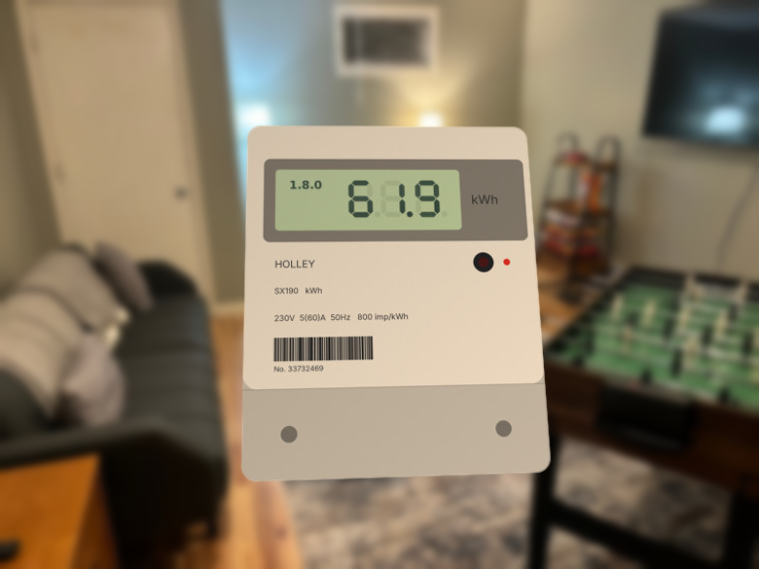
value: 61.9
